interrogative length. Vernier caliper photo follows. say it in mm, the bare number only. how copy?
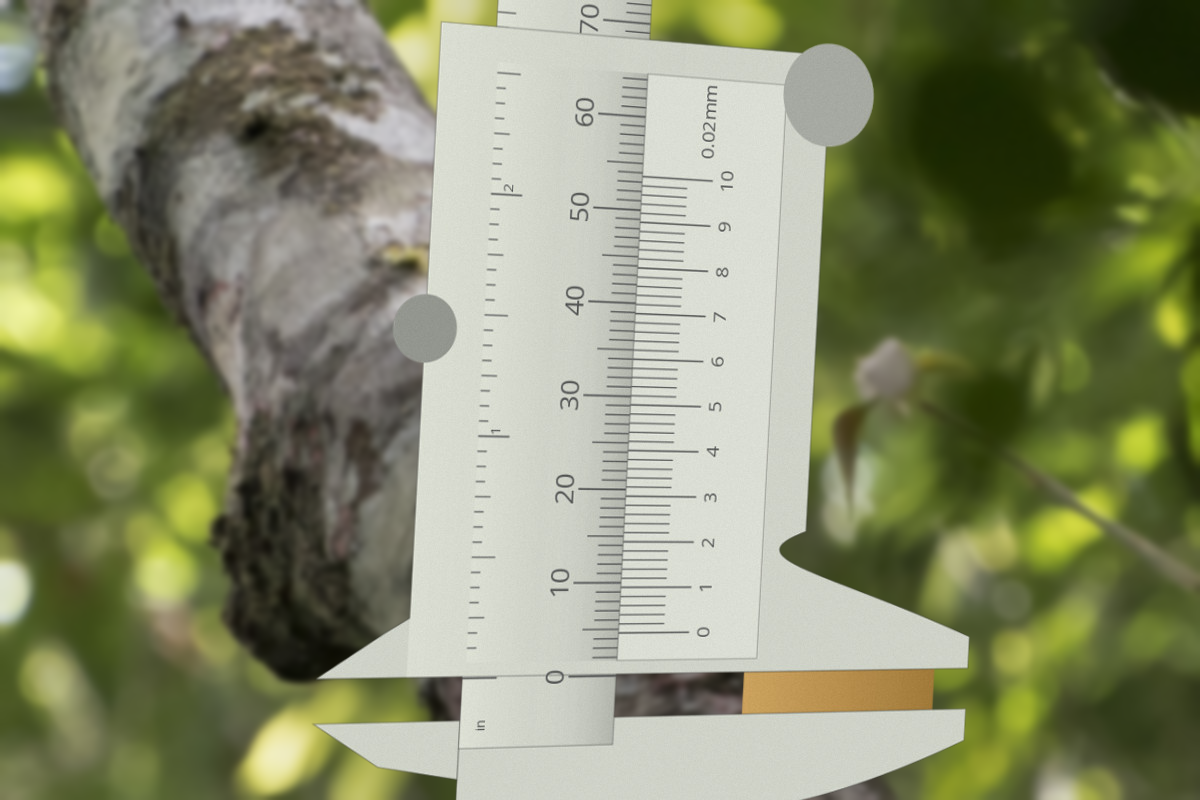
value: 4.6
